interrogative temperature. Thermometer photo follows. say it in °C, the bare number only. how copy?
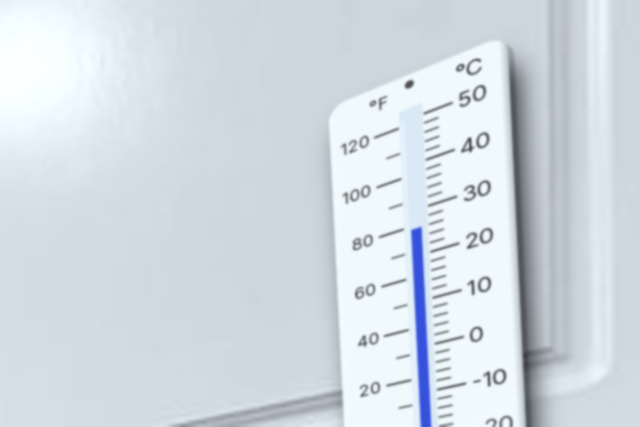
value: 26
